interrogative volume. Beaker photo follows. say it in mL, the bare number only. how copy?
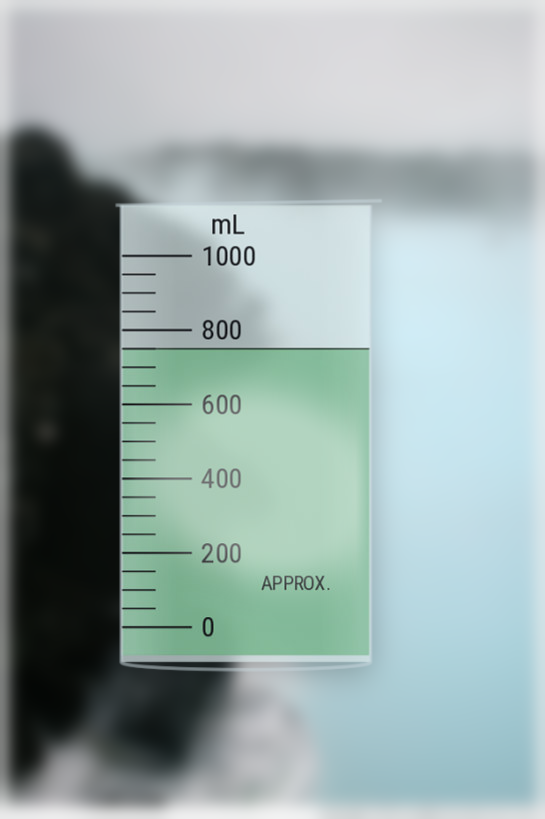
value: 750
